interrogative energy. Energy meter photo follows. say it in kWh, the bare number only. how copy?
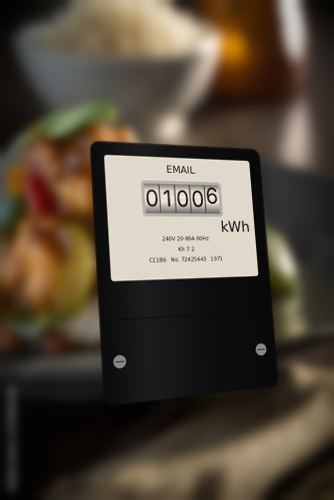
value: 1006
